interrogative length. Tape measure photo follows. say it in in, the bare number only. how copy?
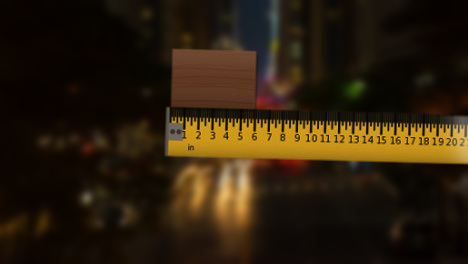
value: 6
